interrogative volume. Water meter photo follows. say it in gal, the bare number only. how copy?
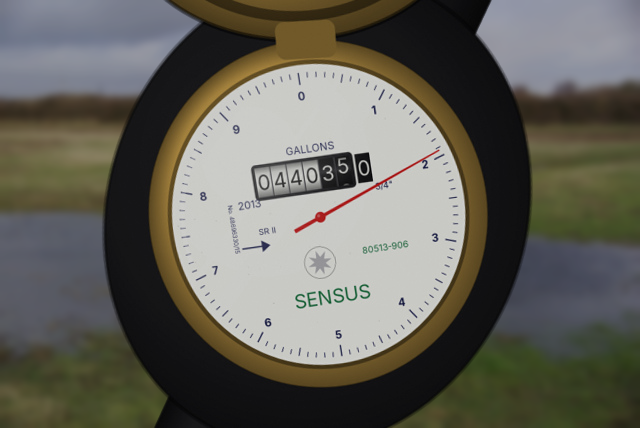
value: 440351.9
